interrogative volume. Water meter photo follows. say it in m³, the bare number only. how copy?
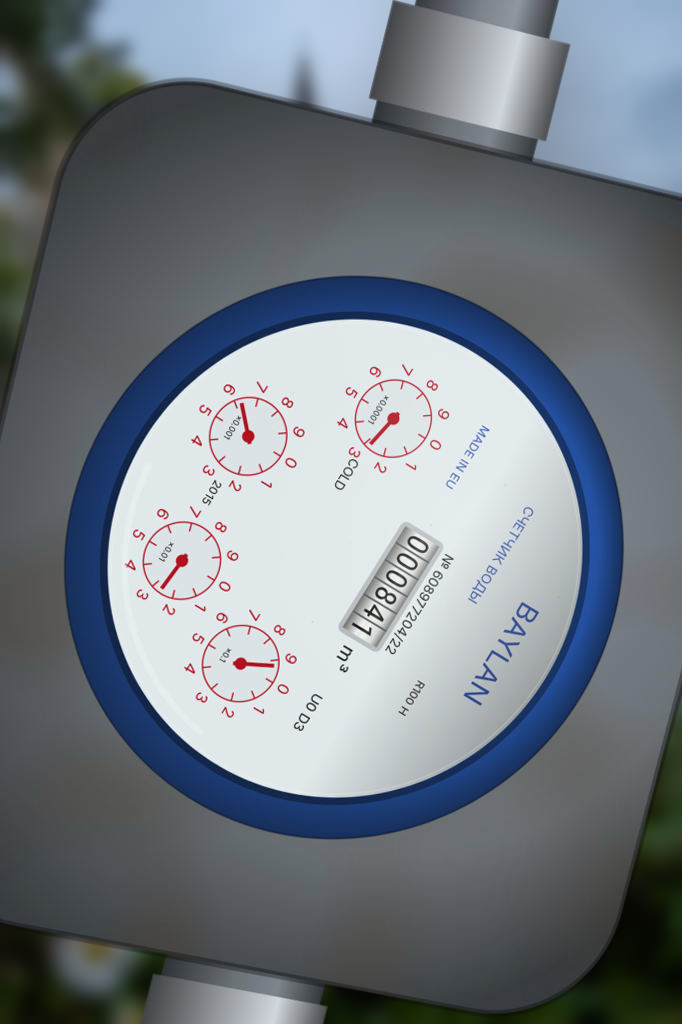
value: 840.9262
